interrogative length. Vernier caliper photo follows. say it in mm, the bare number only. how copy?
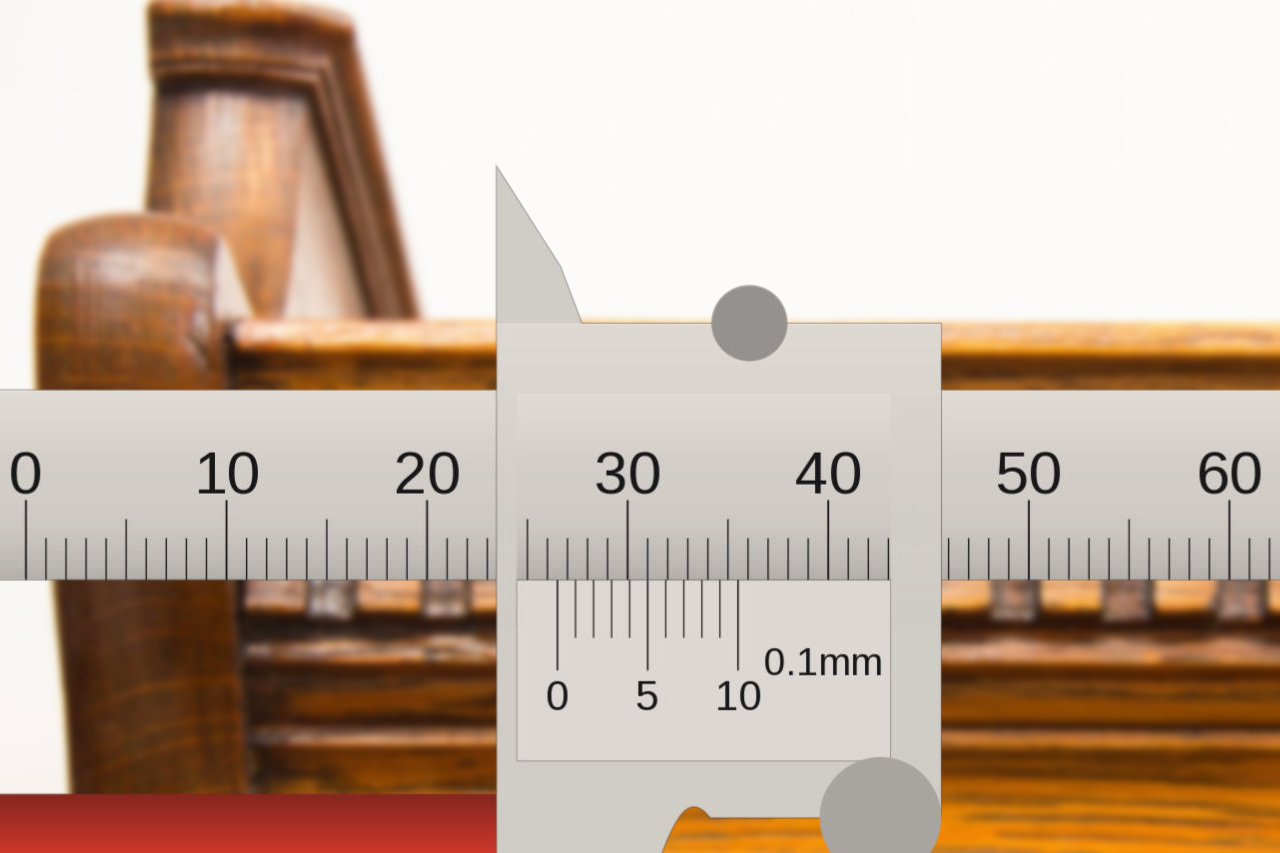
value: 26.5
